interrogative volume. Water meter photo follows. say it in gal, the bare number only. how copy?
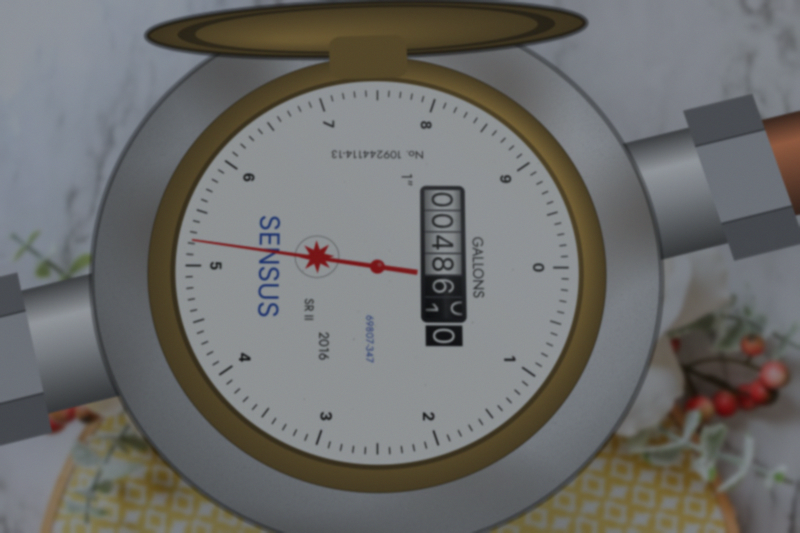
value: 48605.2
